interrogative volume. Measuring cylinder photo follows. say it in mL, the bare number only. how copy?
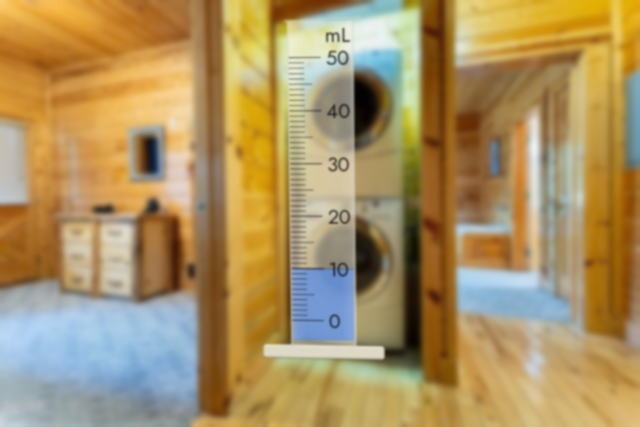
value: 10
